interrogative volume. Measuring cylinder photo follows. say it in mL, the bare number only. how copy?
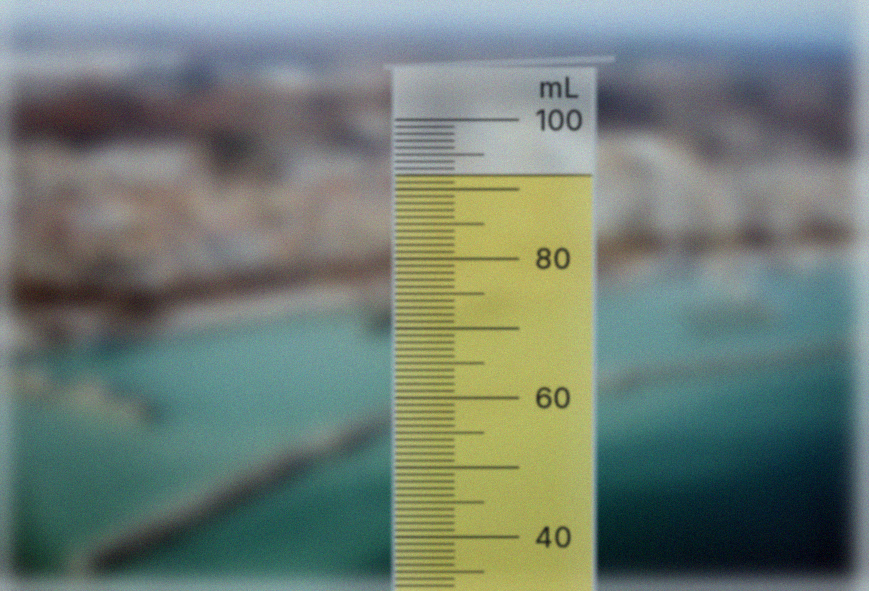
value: 92
